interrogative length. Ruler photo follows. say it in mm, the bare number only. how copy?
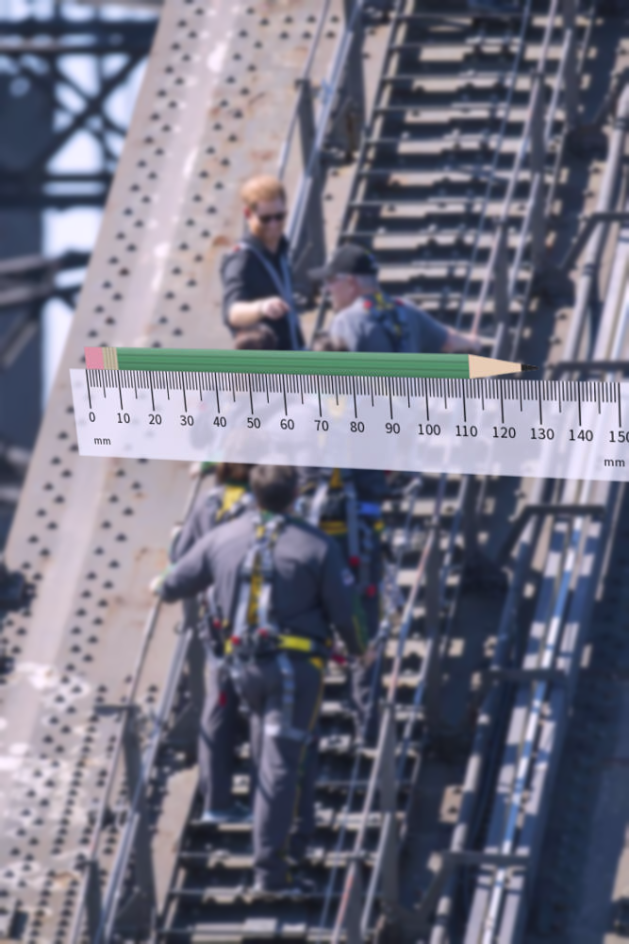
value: 130
